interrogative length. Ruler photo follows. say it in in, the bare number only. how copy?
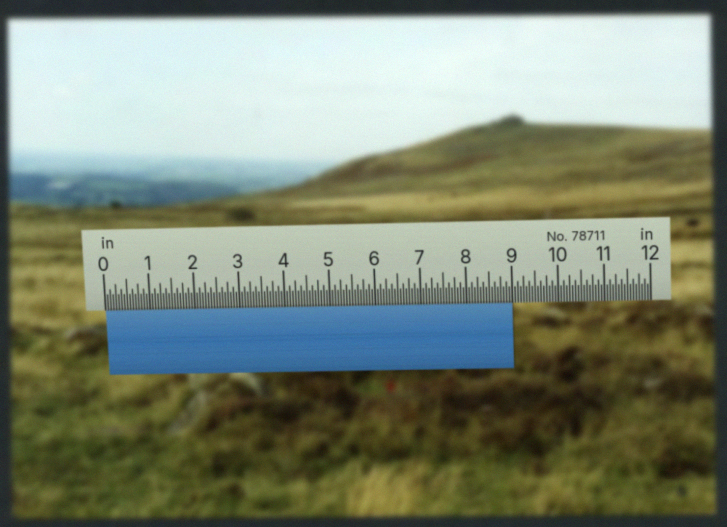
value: 9
